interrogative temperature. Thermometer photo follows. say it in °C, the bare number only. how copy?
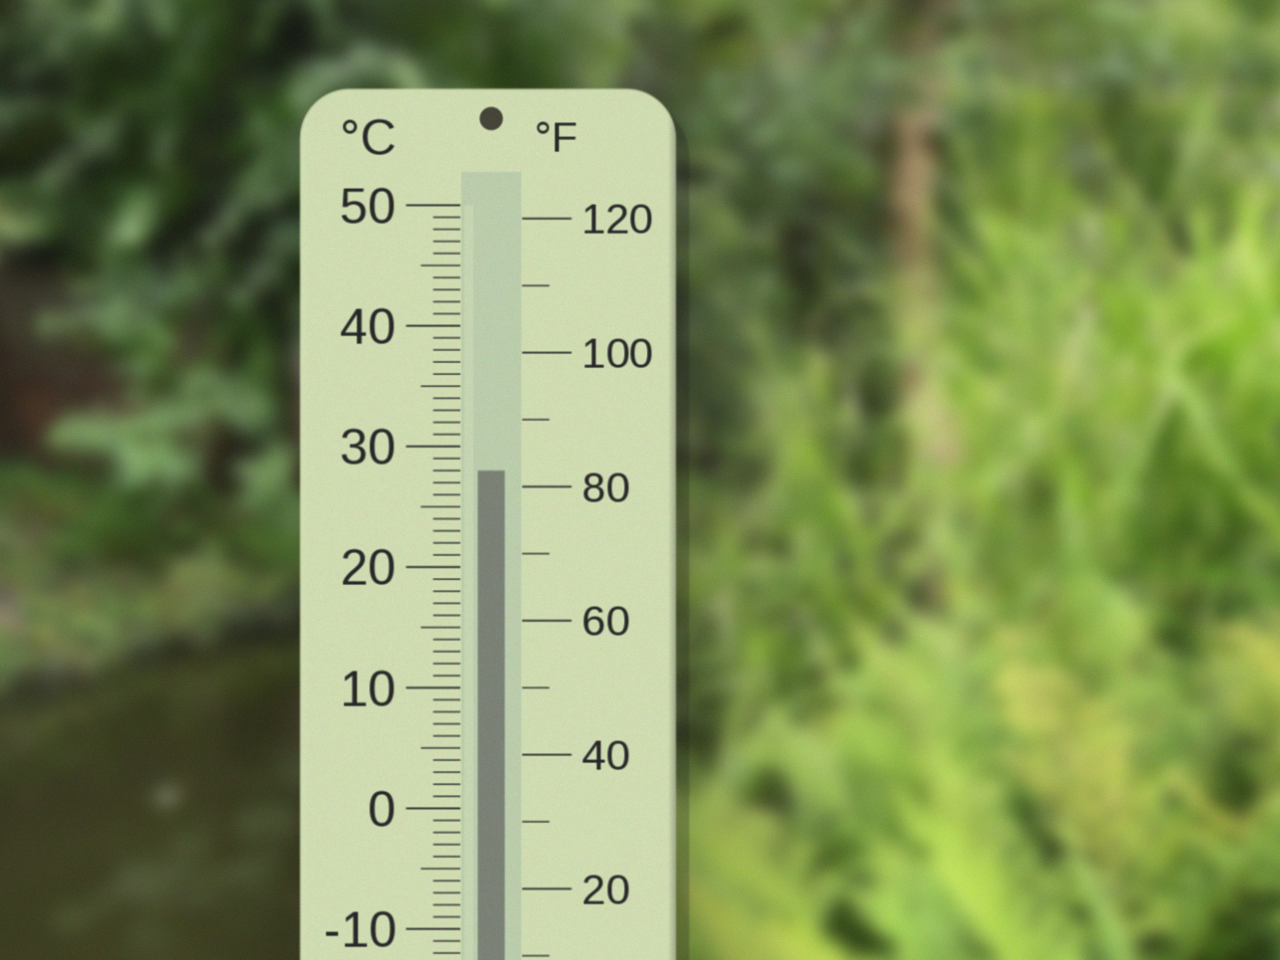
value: 28
